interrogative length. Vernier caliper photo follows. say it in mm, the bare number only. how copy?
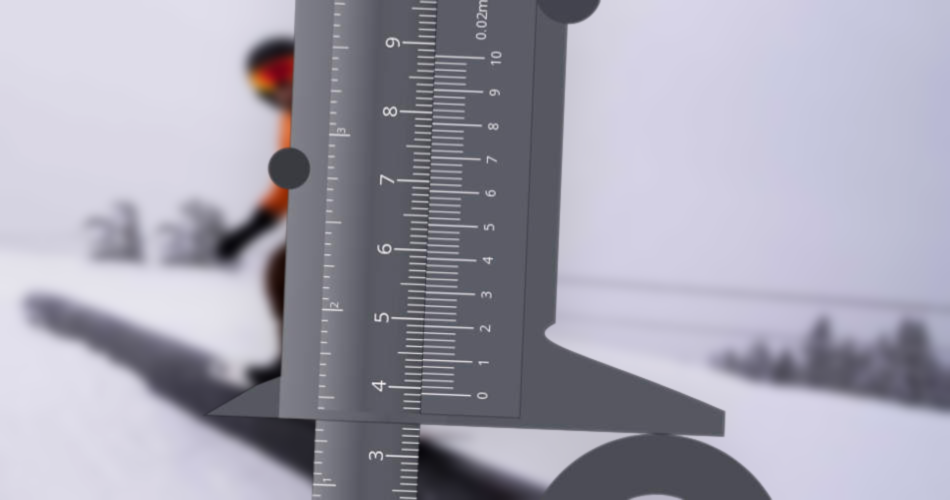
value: 39.2
